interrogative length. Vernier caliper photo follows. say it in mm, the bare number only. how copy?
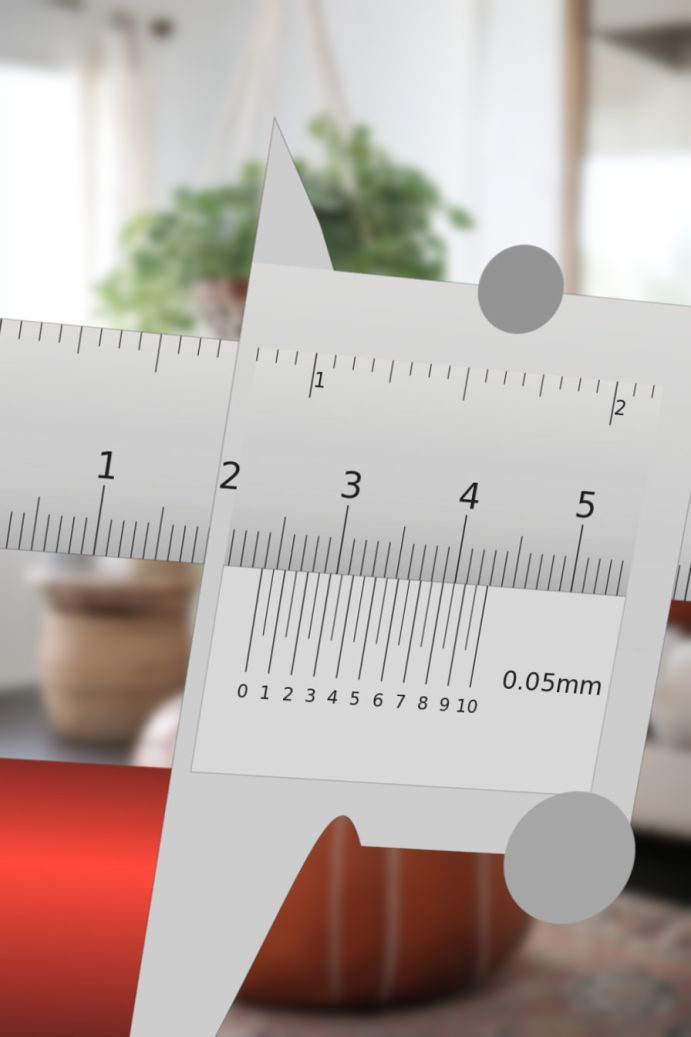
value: 23.8
